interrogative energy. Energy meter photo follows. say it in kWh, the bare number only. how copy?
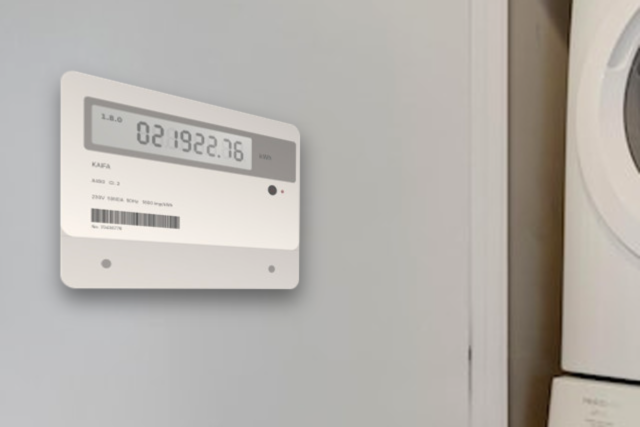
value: 21922.76
